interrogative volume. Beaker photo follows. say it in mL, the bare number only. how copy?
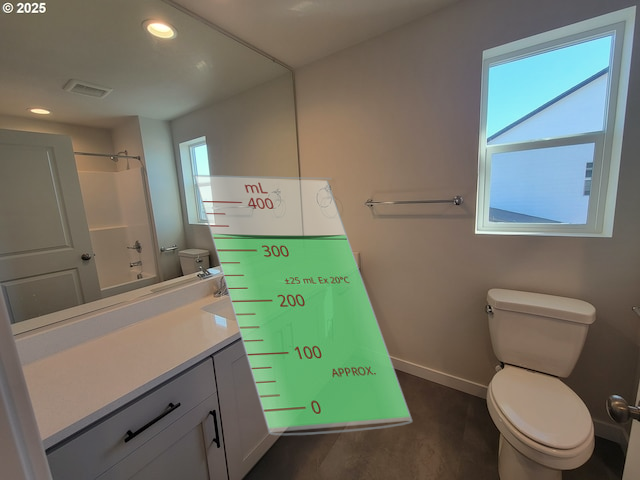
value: 325
